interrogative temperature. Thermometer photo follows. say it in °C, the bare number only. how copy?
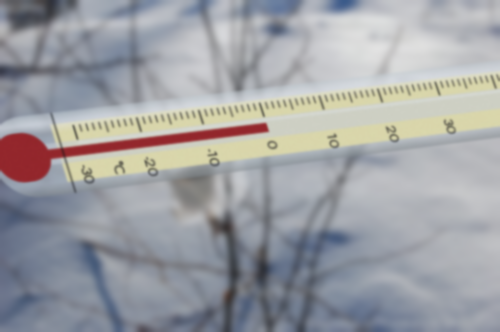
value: 0
